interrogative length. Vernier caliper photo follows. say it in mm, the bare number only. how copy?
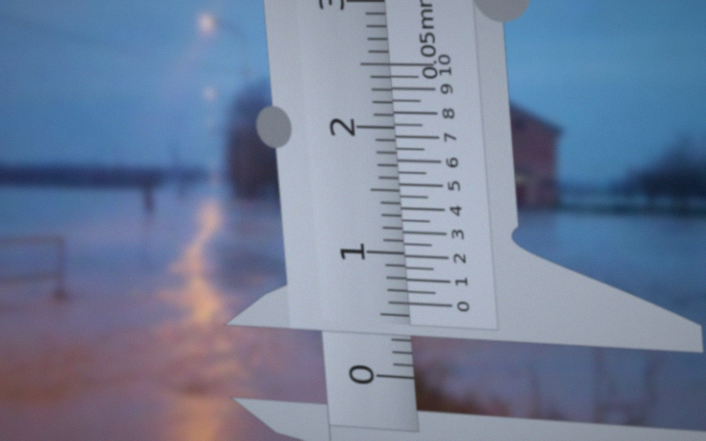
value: 6.0
